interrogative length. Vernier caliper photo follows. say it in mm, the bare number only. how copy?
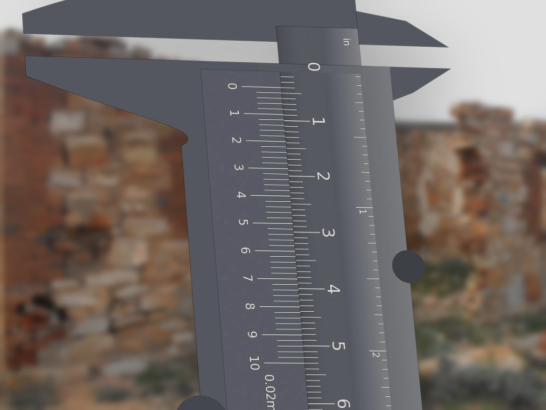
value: 4.0
